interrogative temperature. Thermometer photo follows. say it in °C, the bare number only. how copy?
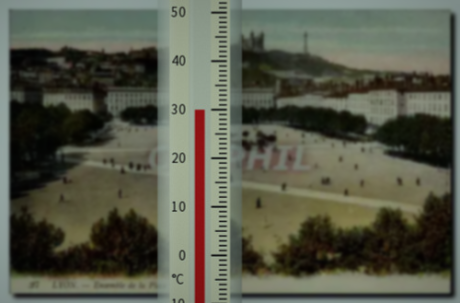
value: 30
